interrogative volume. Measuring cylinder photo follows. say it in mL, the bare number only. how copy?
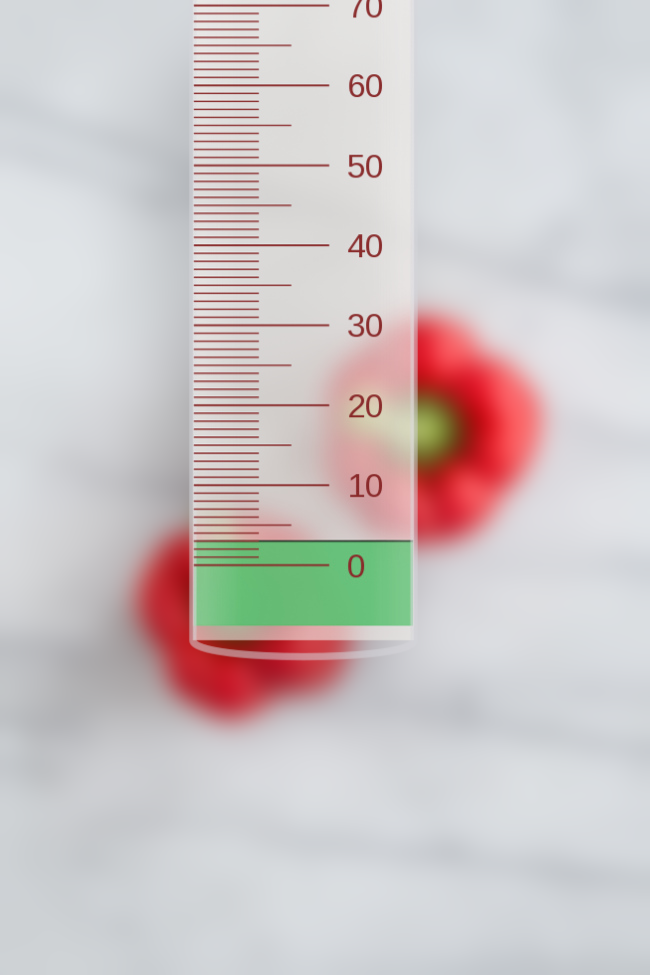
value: 3
